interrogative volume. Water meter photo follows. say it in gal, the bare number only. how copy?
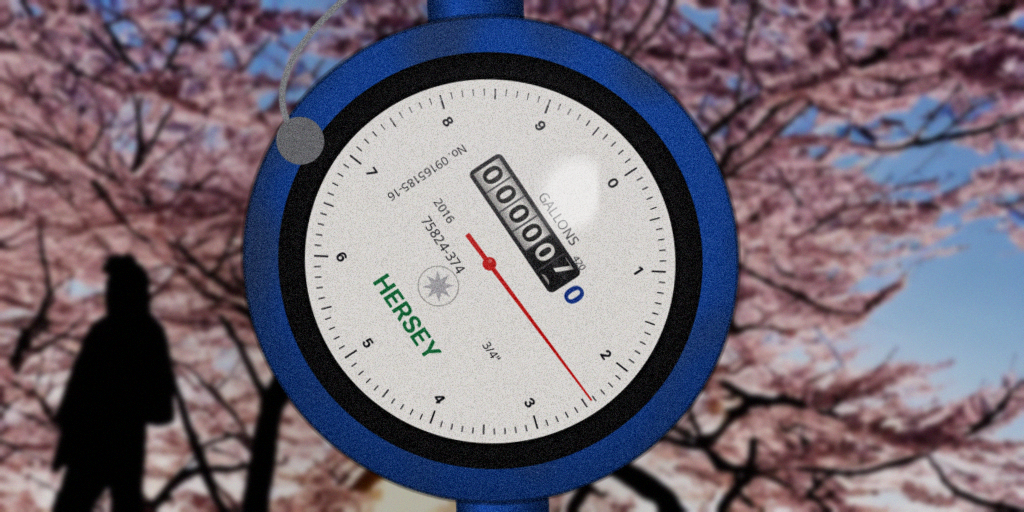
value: 72.4
